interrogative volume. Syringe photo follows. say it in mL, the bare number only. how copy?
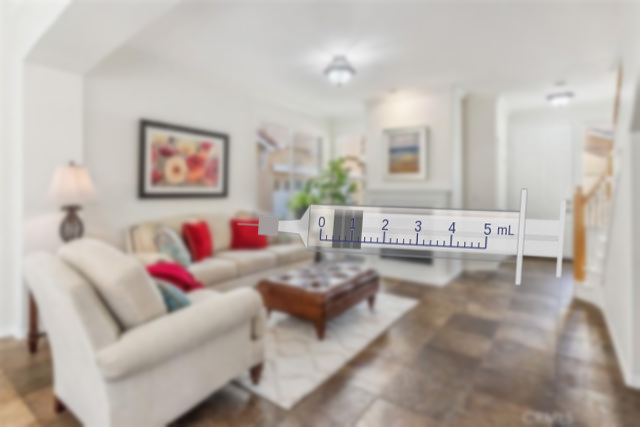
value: 0.4
